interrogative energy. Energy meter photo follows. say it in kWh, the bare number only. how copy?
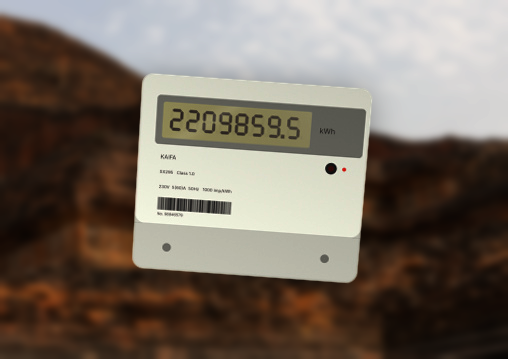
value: 2209859.5
